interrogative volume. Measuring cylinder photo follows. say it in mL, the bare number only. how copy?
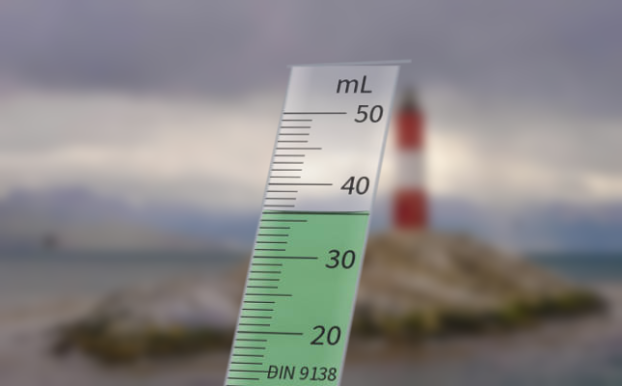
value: 36
